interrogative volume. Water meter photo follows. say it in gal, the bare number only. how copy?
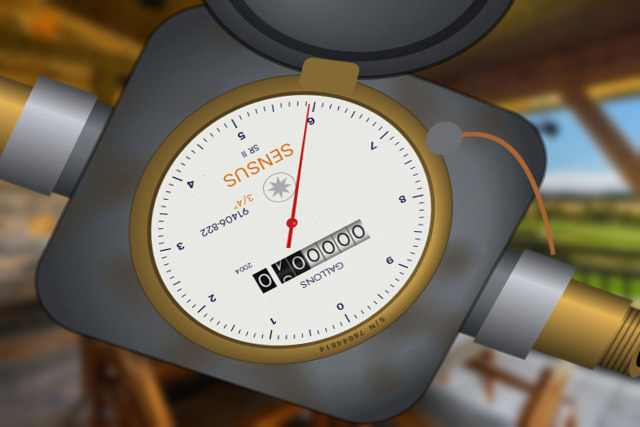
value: 35.9
